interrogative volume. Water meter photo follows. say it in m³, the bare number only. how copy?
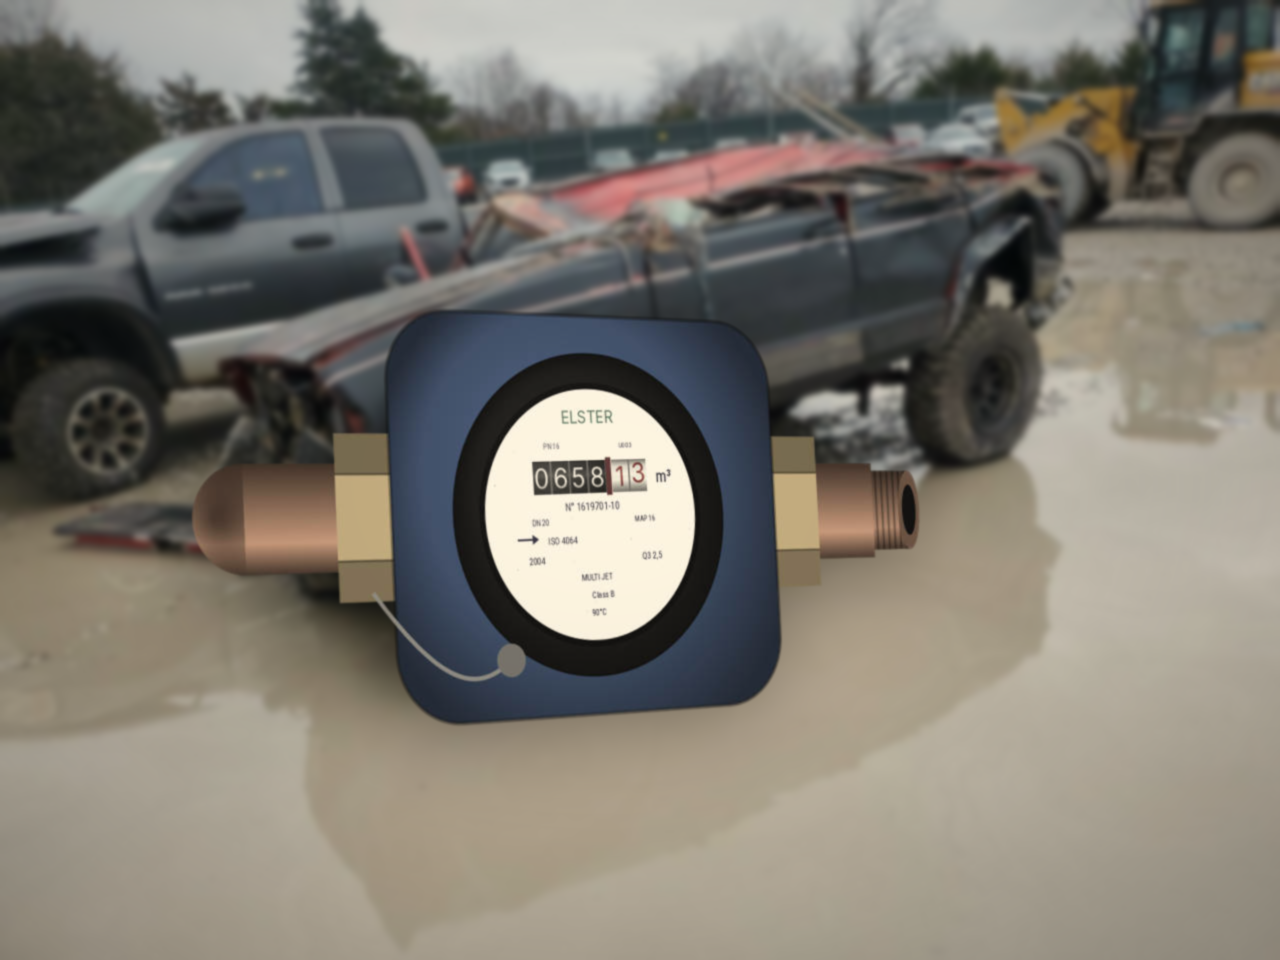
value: 658.13
